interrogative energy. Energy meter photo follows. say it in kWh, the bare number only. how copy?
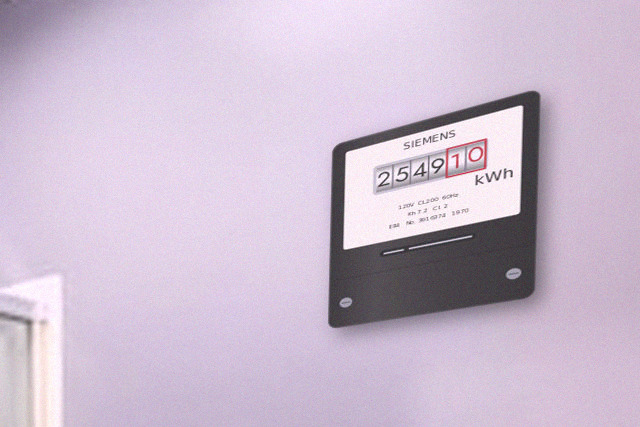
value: 2549.10
